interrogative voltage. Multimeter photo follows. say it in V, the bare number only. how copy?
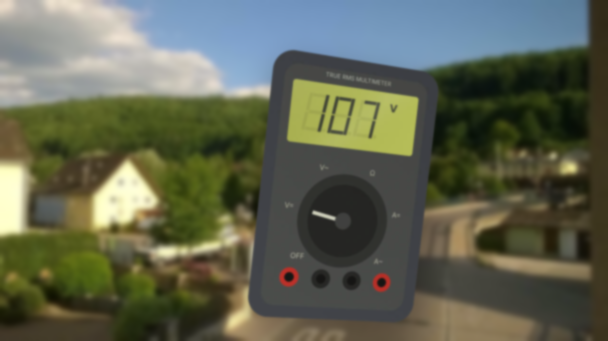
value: 107
